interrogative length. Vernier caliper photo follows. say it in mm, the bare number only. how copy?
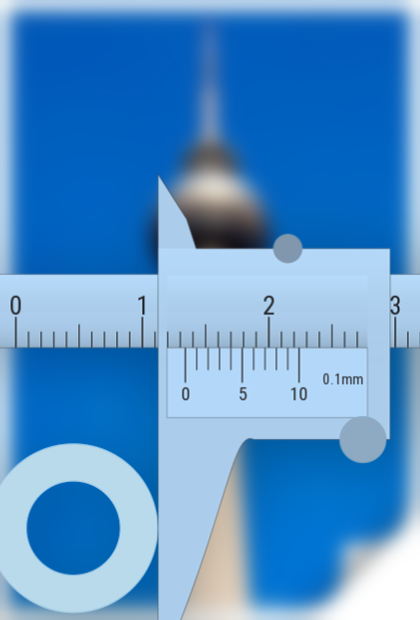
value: 13.4
